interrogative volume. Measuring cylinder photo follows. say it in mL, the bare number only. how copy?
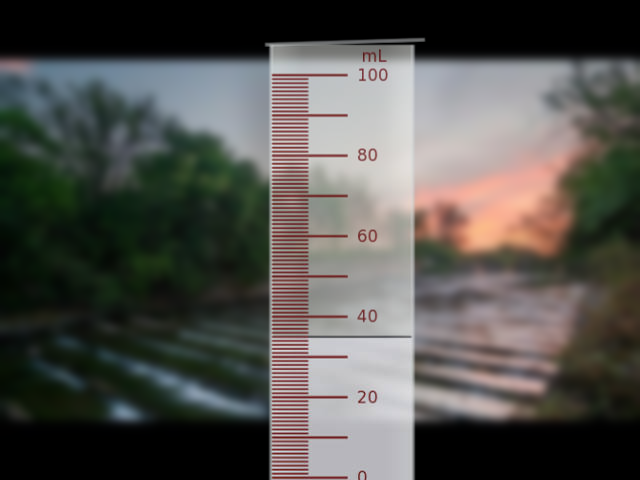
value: 35
